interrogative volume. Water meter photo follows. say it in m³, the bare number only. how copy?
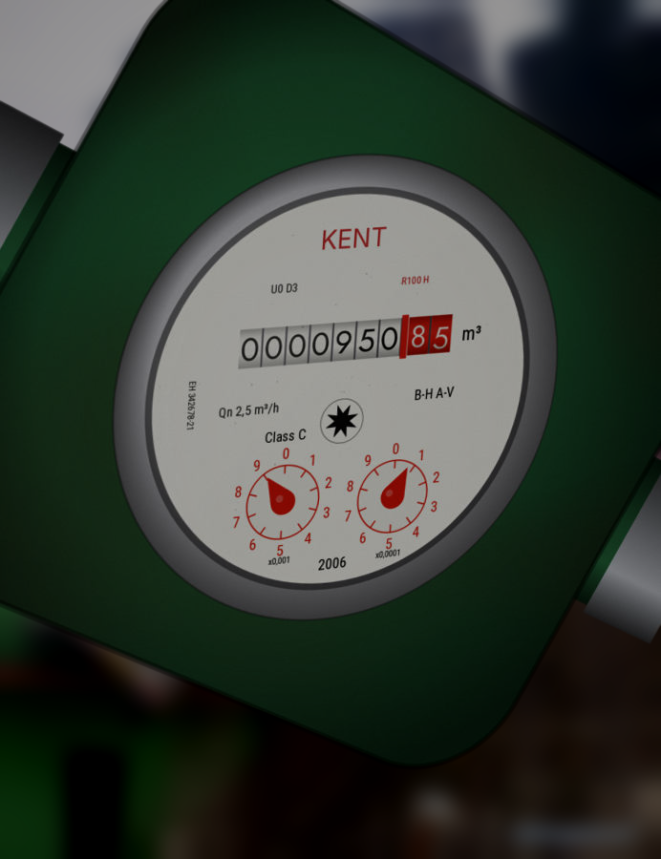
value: 950.8490
